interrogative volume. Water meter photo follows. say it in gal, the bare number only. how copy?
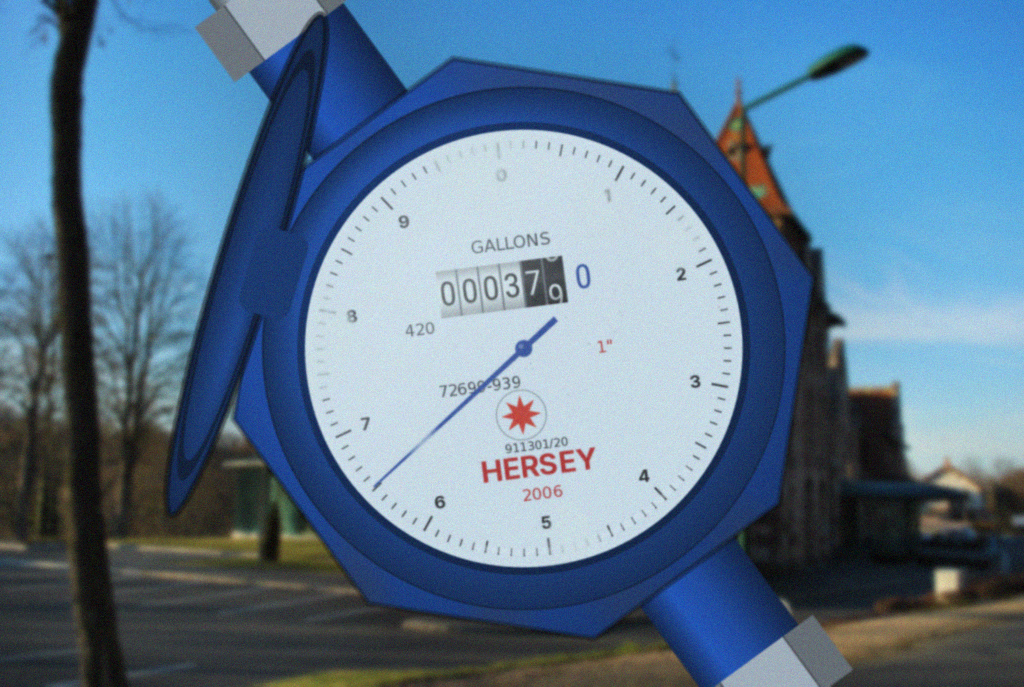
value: 3786.5
